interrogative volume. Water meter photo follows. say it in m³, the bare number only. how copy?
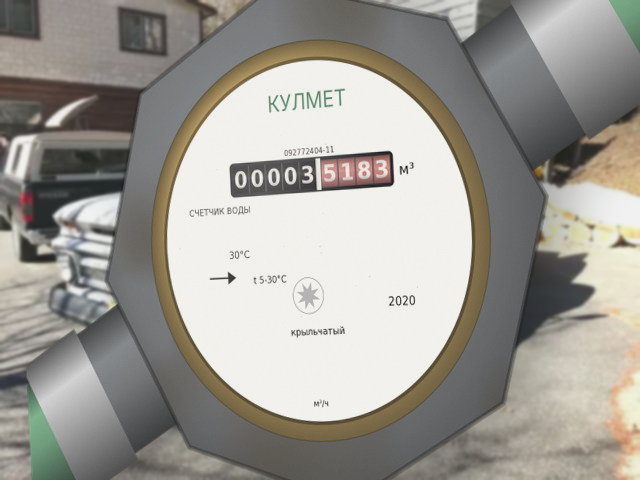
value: 3.5183
